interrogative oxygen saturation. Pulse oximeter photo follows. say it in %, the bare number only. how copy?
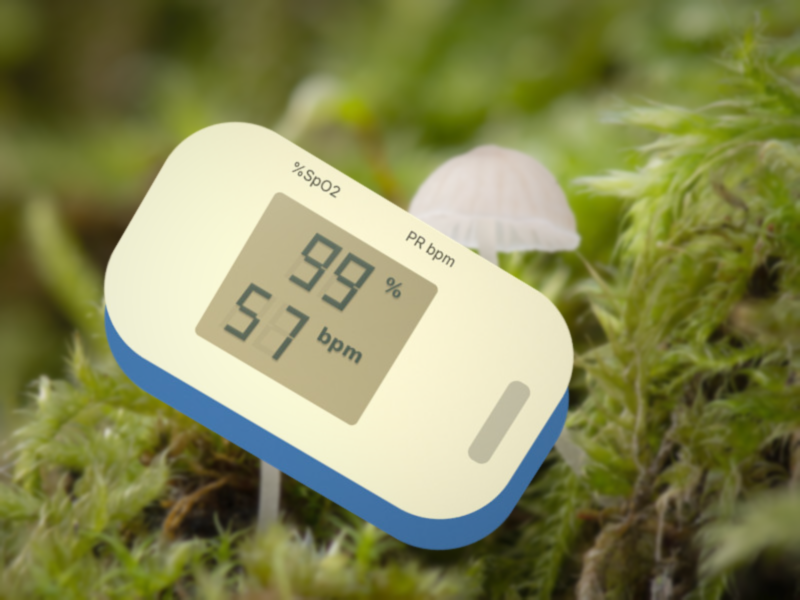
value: 99
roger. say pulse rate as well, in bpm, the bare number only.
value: 57
